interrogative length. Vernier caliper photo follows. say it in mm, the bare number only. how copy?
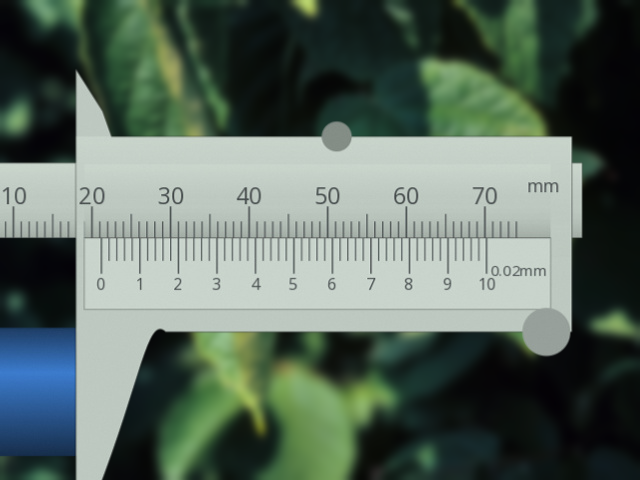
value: 21.2
